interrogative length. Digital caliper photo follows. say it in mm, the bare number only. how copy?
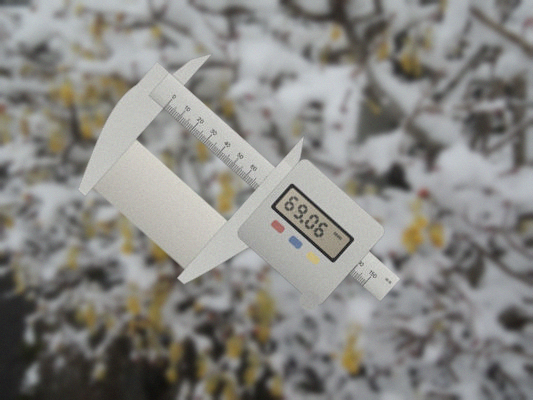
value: 69.06
